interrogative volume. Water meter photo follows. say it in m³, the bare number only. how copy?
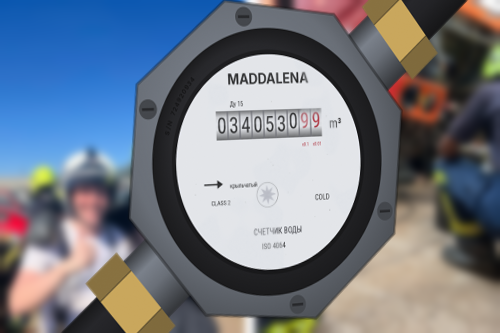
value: 340530.99
